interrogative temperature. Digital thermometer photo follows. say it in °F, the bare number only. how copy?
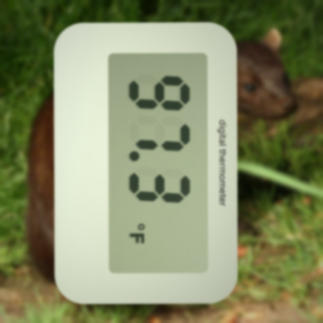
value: 97.3
